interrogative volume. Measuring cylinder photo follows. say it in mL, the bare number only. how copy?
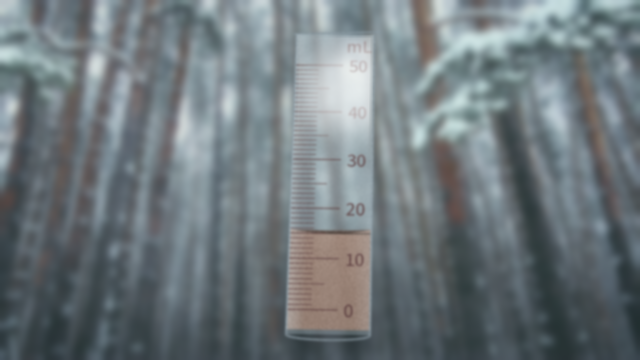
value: 15
